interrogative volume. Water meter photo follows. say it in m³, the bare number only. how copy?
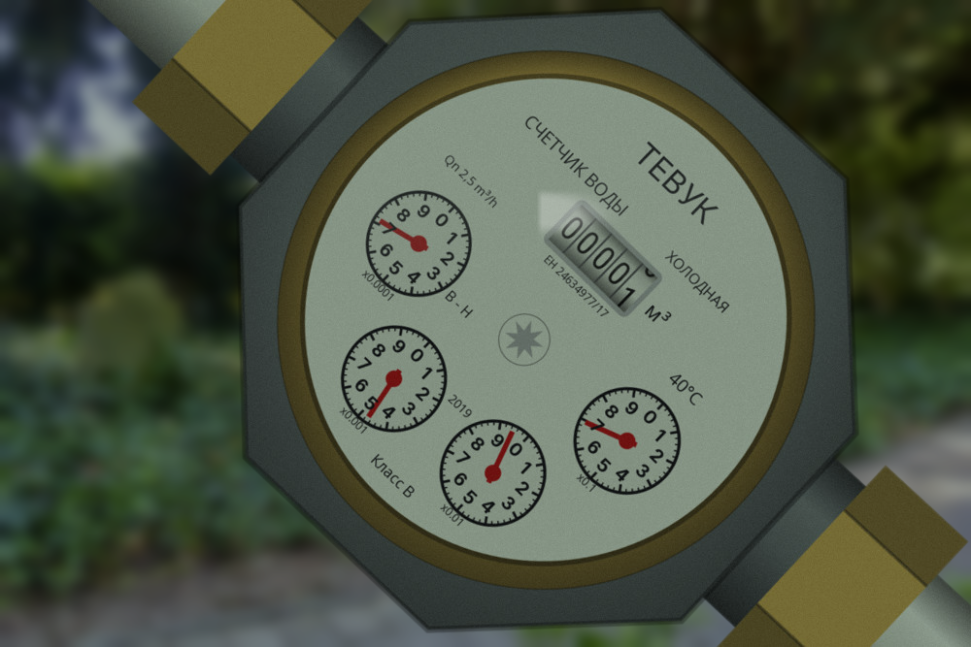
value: 0.6947
